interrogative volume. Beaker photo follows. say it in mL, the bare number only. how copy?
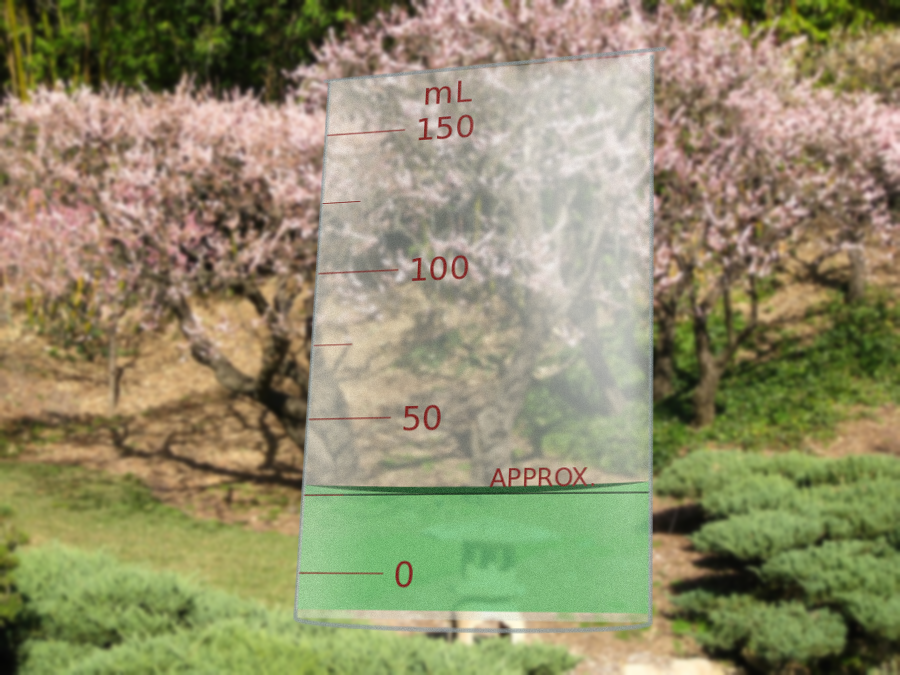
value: 25
